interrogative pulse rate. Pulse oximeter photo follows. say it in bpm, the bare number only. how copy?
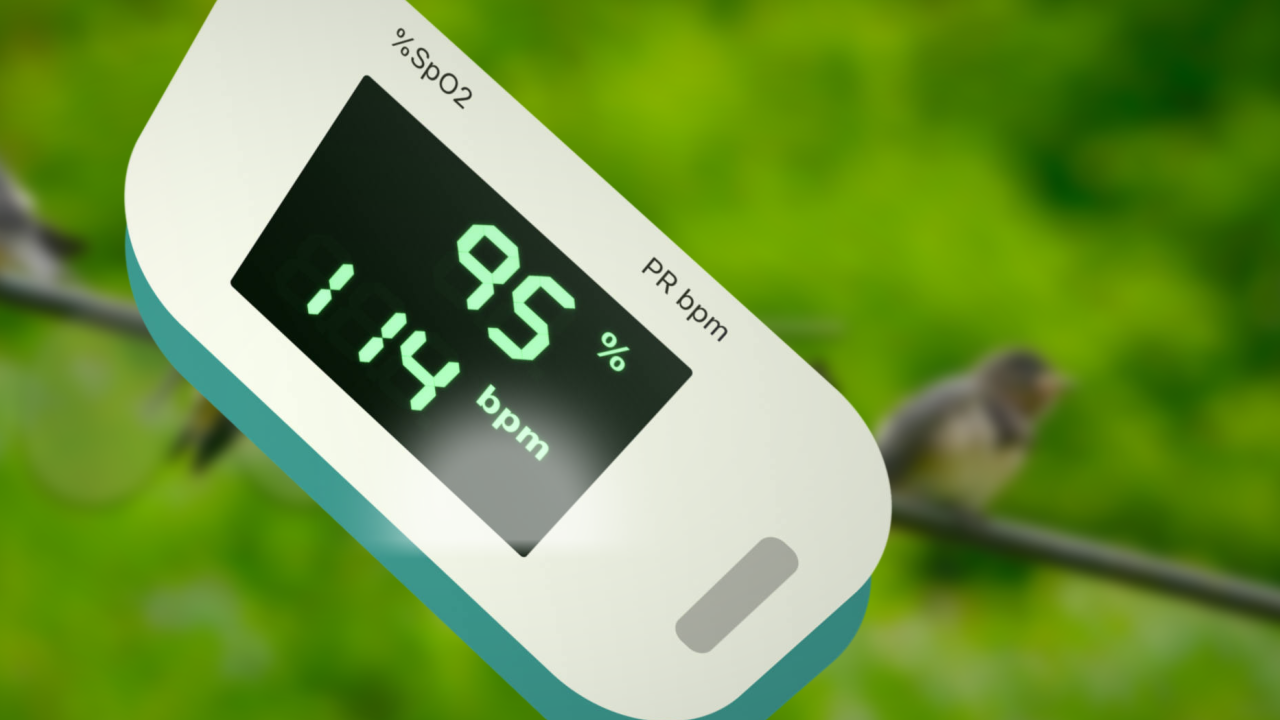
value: 114
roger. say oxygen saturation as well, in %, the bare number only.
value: 95
